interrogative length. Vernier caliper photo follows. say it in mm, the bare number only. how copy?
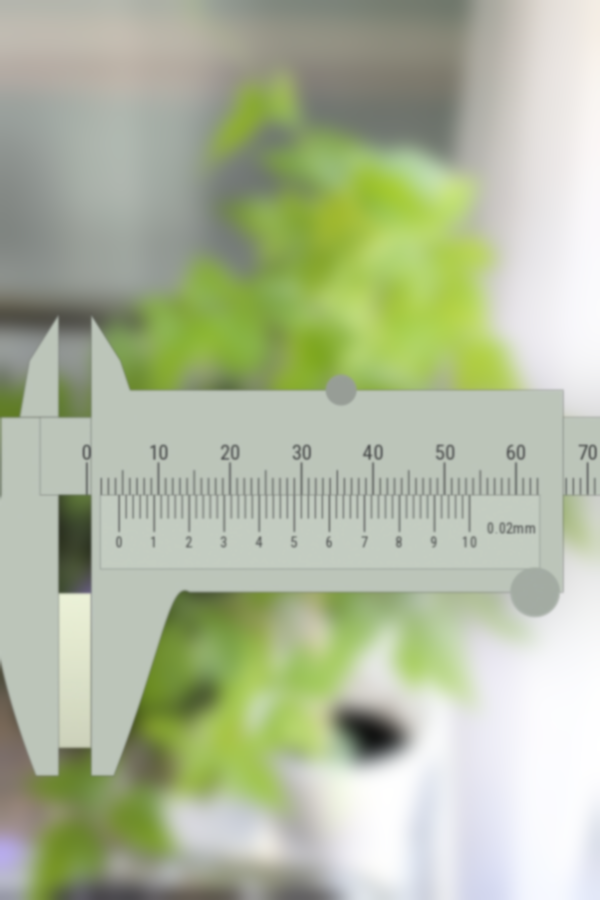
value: 4.5
